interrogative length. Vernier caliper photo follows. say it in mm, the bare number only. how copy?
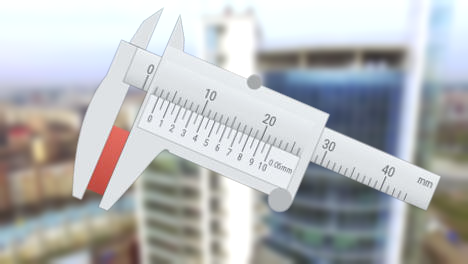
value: 2.8
